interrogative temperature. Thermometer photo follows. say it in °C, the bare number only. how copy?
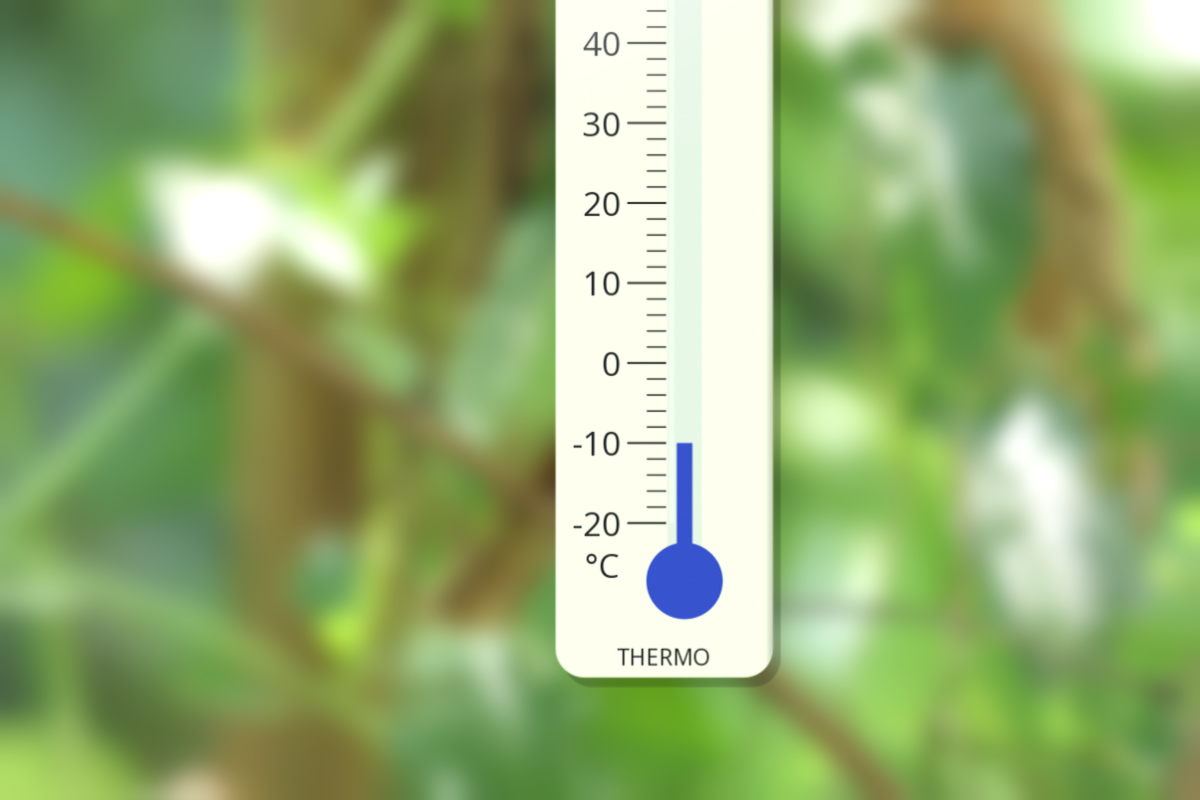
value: -10
